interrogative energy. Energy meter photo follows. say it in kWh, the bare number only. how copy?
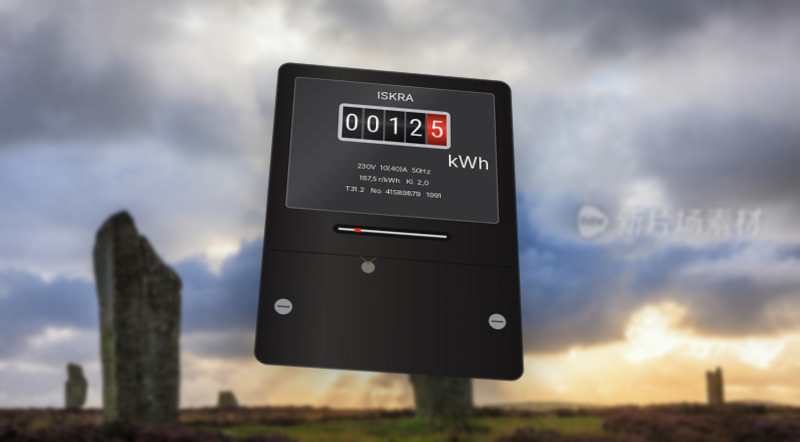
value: 12.5
